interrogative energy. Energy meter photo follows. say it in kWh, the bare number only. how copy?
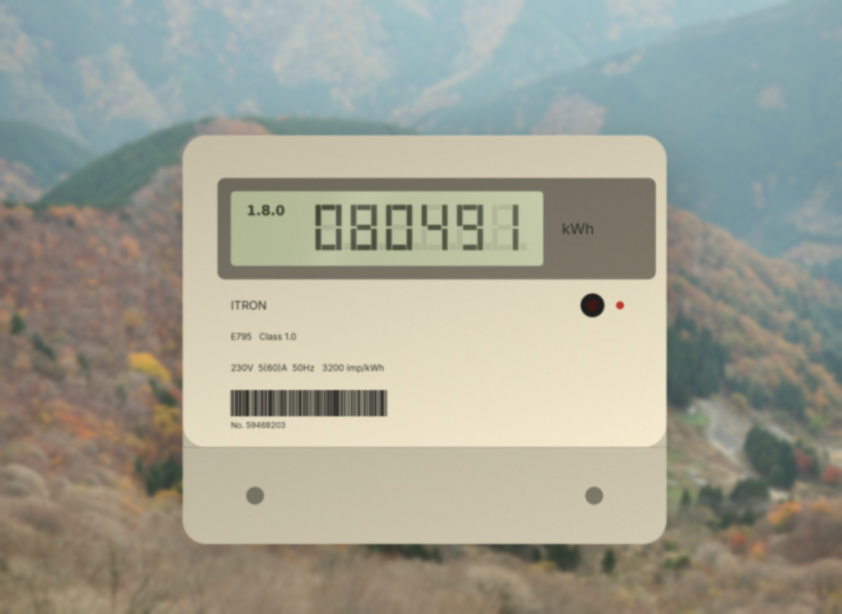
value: 80491
